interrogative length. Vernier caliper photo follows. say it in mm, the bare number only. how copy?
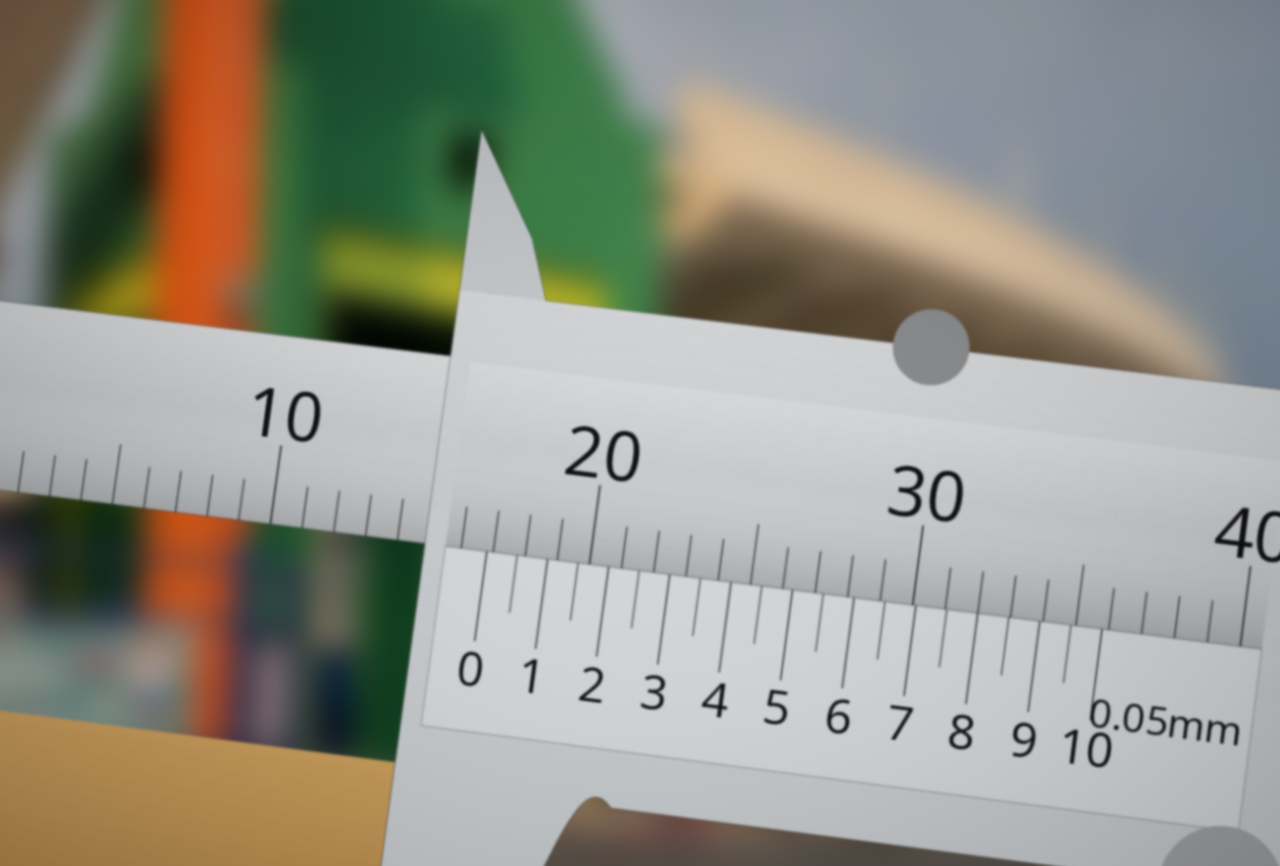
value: 16.80
